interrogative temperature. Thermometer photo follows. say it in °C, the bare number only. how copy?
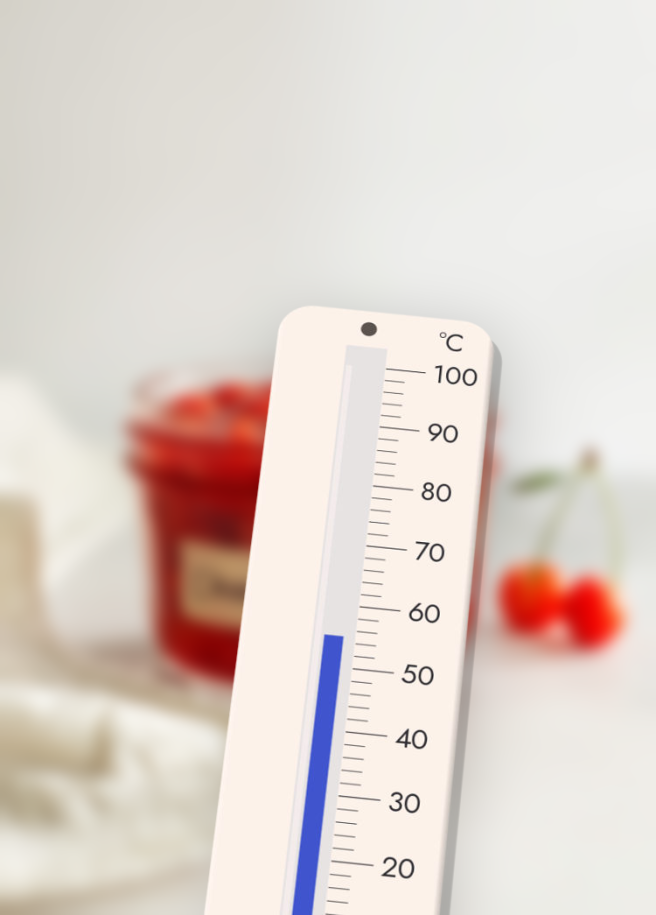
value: 55
